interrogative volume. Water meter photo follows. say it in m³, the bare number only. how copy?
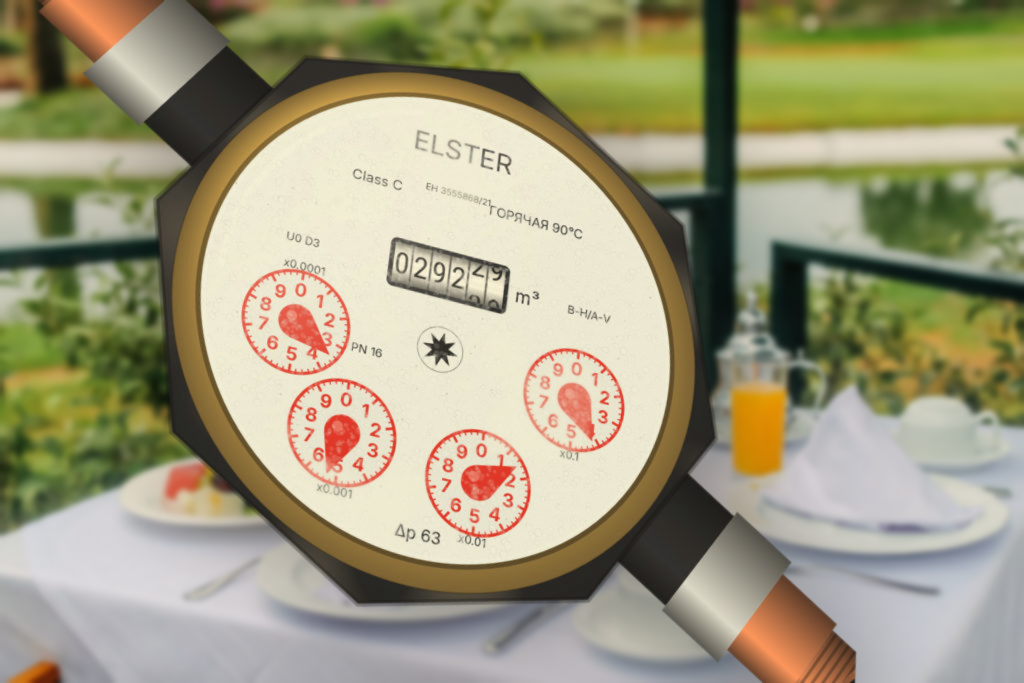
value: 29229.4153
